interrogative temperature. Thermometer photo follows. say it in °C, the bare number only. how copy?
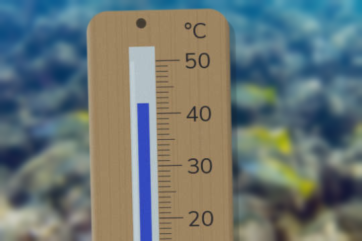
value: 42
